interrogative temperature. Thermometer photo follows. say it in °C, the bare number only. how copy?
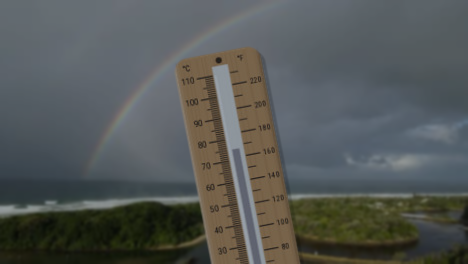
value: 75
